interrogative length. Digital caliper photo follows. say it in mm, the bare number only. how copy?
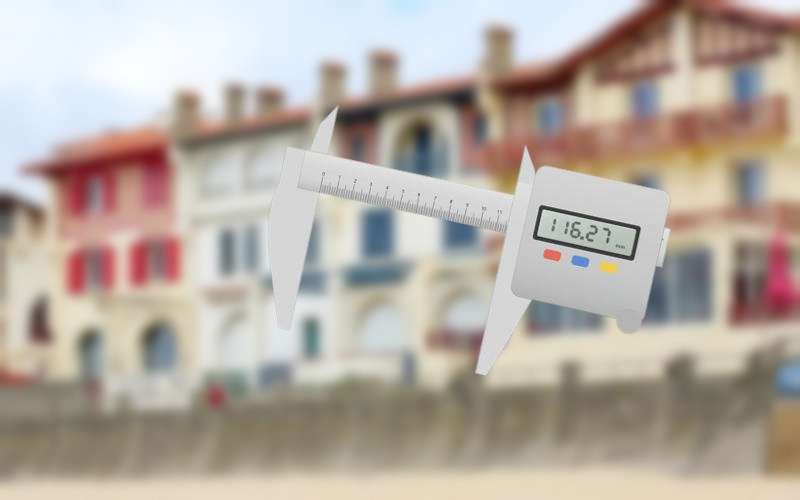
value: 116.27
